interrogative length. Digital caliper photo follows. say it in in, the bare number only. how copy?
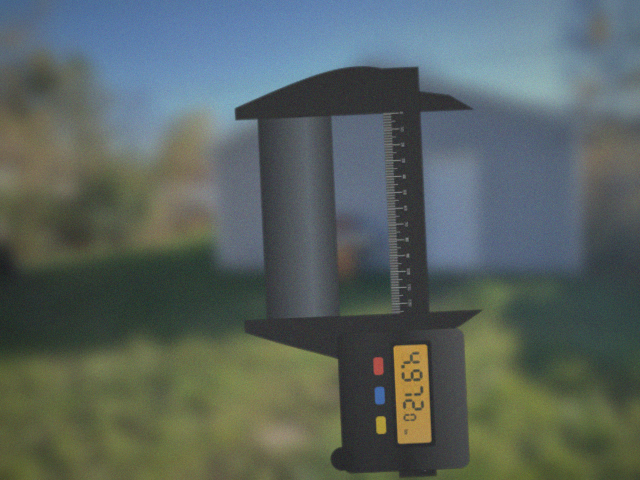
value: 4.9720
